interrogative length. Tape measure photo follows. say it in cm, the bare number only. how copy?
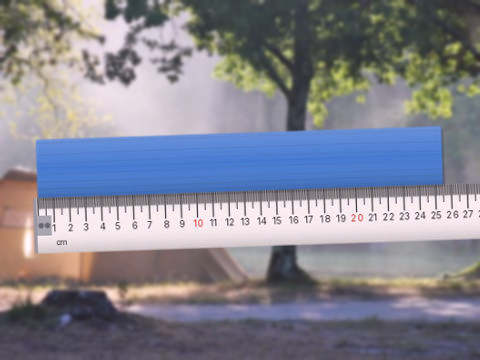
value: 25.5
